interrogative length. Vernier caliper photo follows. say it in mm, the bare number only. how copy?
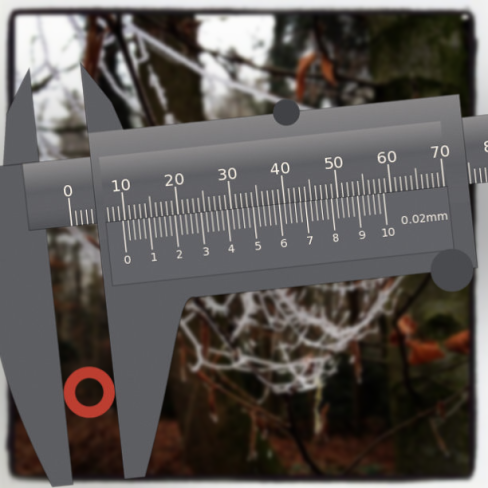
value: 9.6
